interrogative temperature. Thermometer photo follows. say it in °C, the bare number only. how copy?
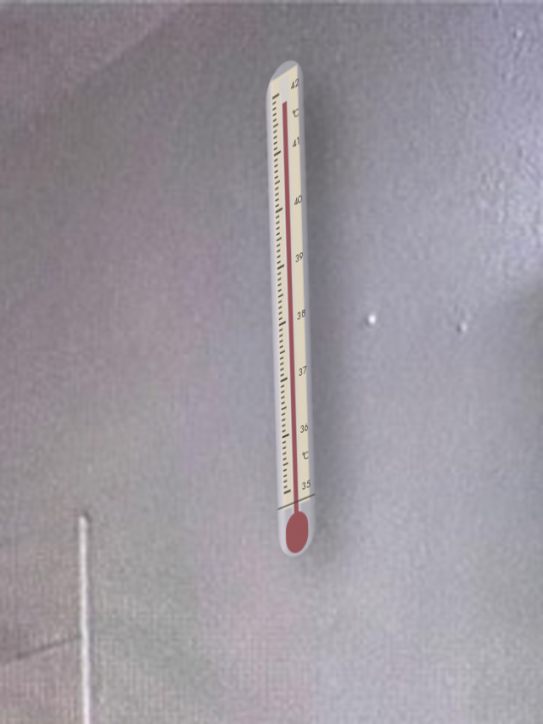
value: 41.8
